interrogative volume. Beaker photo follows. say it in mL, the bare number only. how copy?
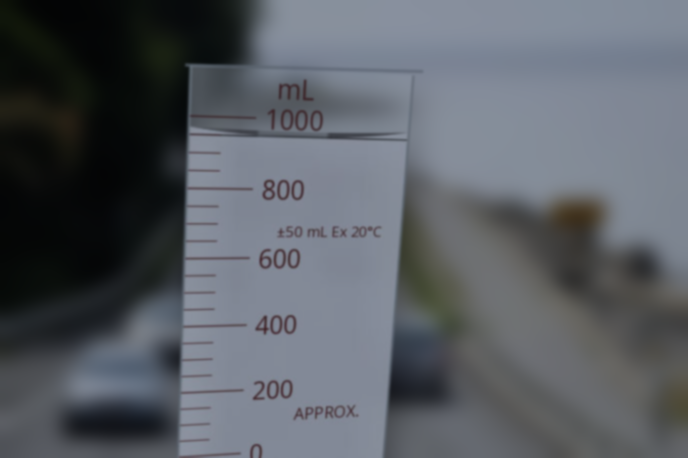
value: 950
